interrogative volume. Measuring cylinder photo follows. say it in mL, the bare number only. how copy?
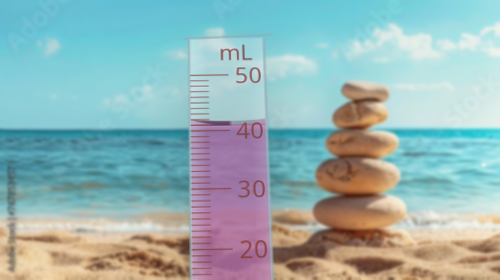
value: 41
